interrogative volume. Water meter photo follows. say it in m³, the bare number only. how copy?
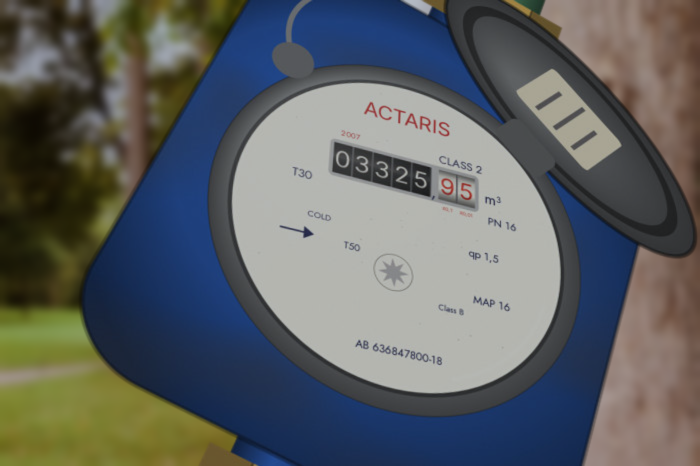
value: 3325.95
